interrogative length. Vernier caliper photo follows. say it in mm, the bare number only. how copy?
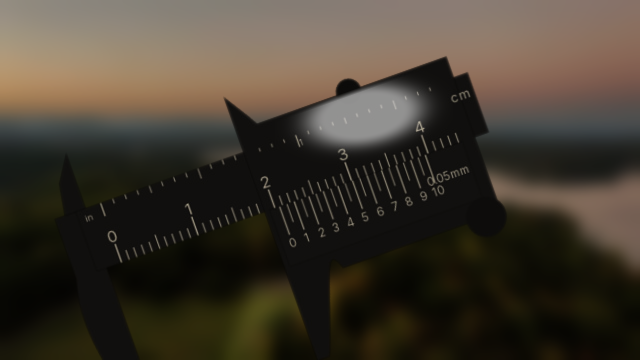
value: 20.6
